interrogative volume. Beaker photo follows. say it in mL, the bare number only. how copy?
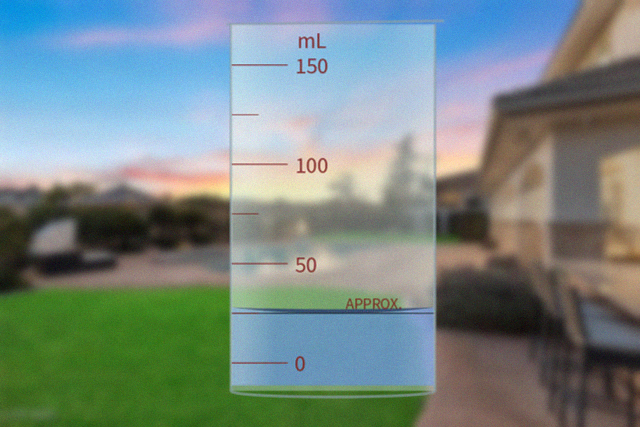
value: 25
